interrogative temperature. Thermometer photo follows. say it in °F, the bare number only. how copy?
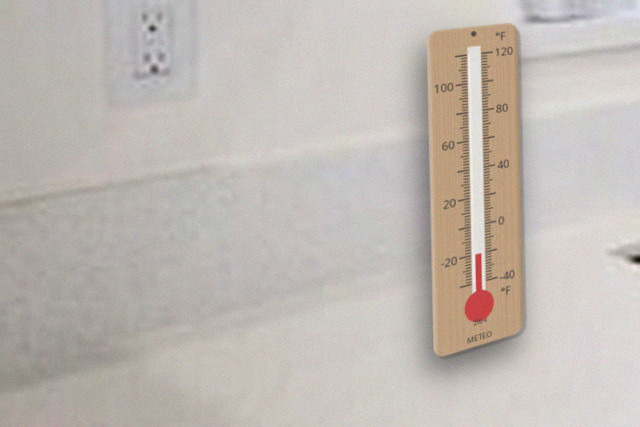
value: -20
